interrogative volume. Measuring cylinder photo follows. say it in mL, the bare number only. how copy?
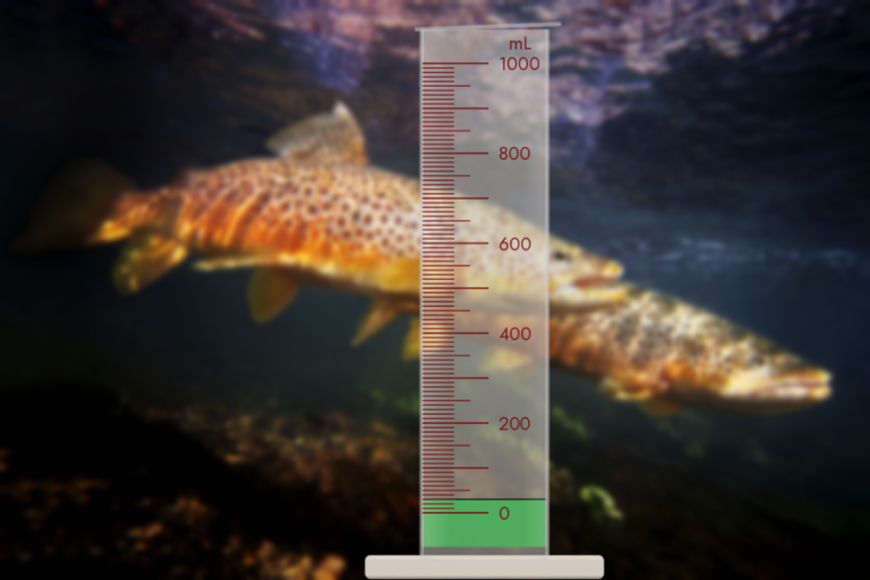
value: 30
